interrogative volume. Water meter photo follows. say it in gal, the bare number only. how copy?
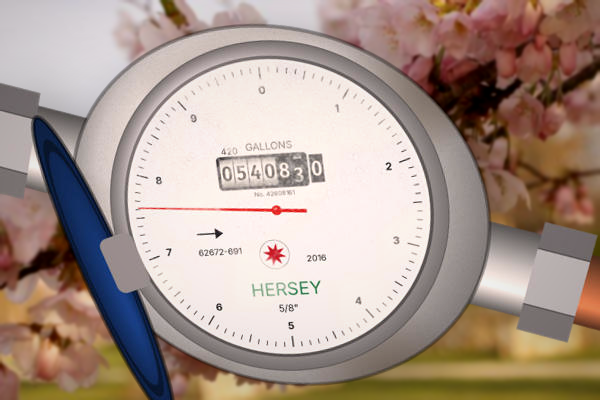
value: 540827.6
